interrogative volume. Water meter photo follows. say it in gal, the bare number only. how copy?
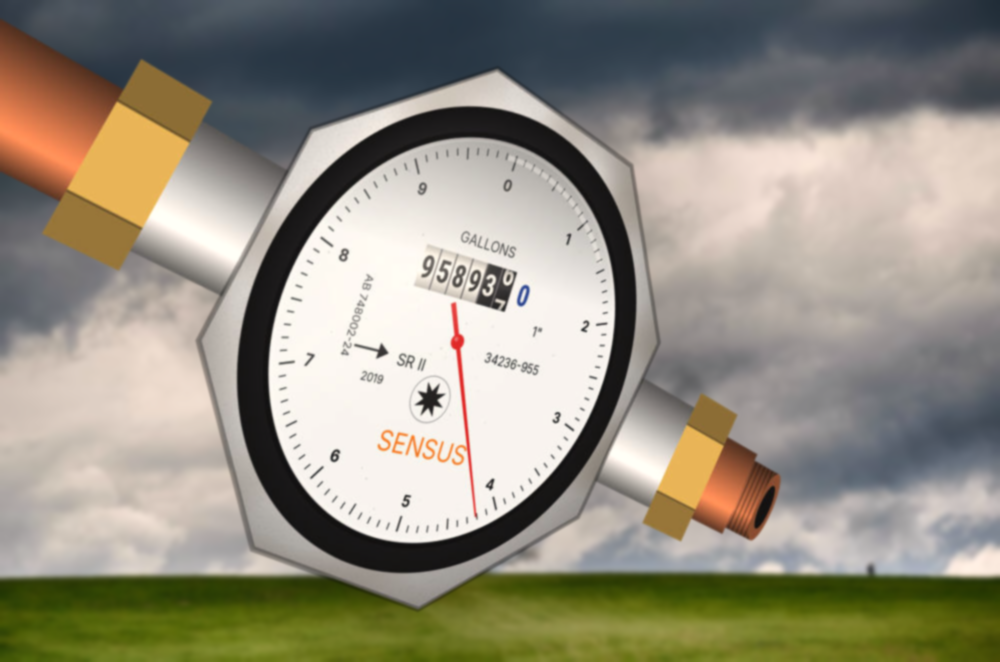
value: 9589364.2
